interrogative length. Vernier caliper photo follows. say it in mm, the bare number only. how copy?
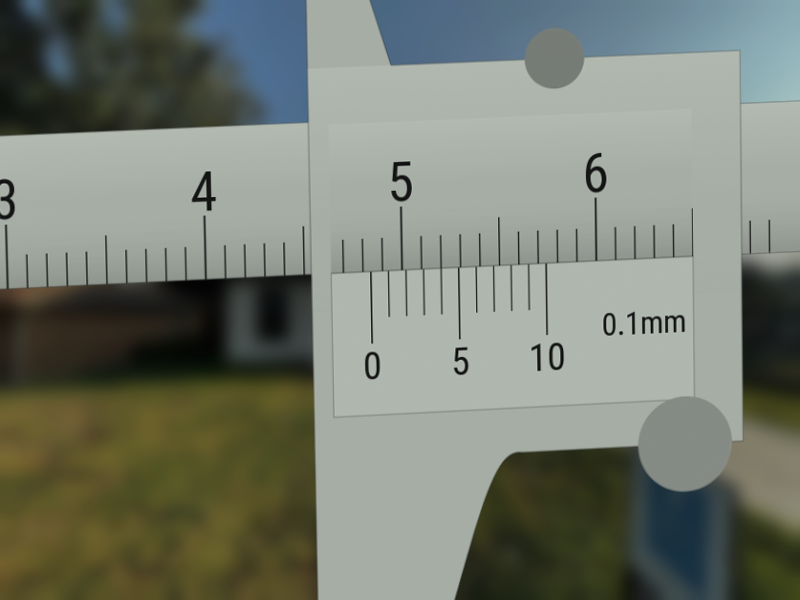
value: 48.4
